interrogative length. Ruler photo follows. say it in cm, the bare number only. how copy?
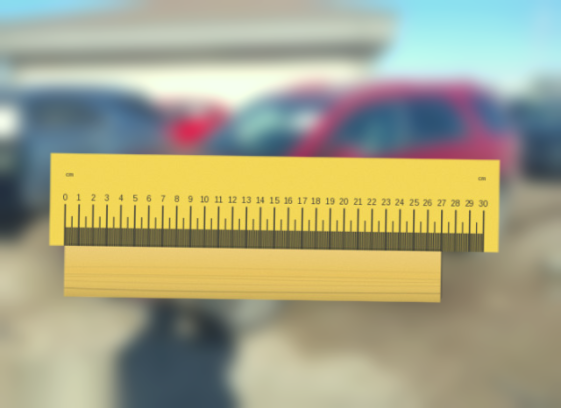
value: 27
